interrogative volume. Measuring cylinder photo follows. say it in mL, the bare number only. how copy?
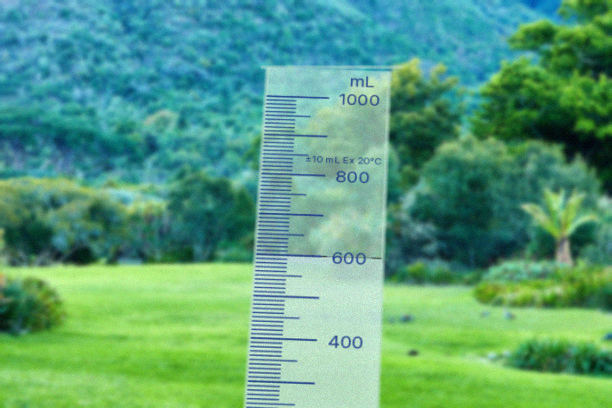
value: 600
